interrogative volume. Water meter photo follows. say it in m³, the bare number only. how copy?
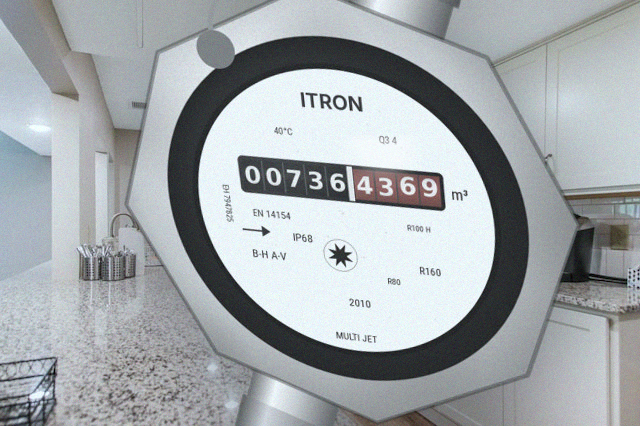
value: 736.4369
